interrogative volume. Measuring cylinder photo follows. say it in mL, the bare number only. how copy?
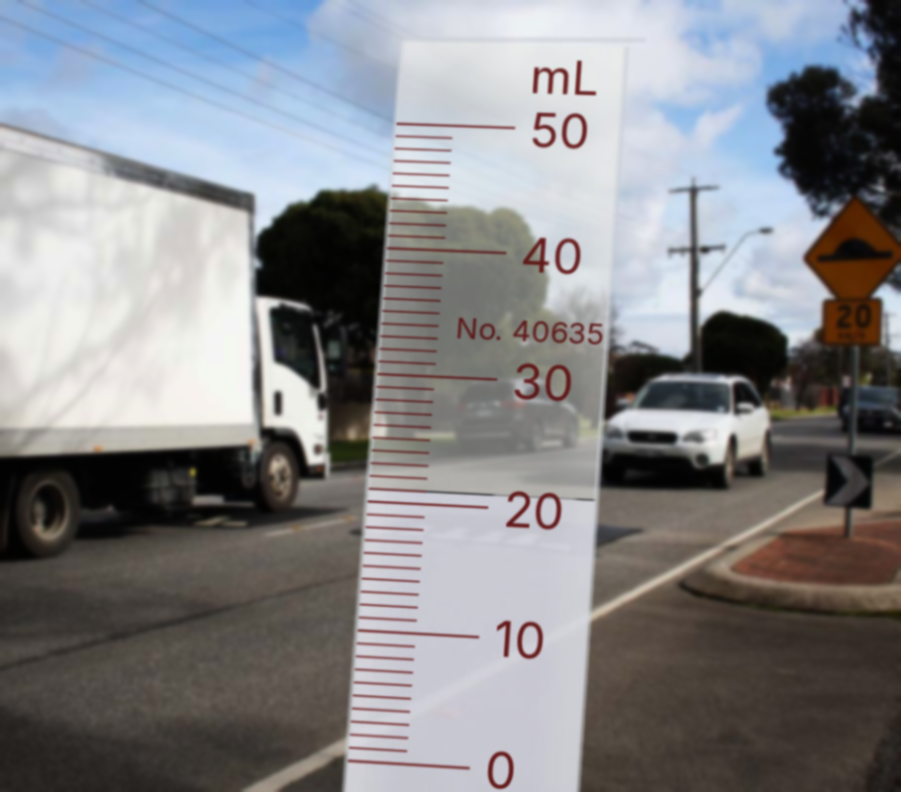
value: 21
